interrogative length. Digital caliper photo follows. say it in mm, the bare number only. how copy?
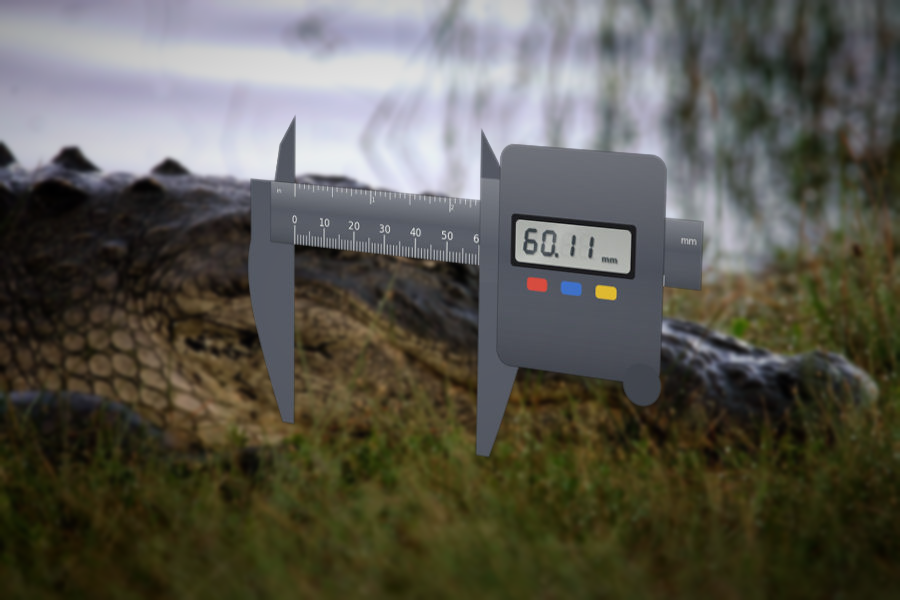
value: 60.11
